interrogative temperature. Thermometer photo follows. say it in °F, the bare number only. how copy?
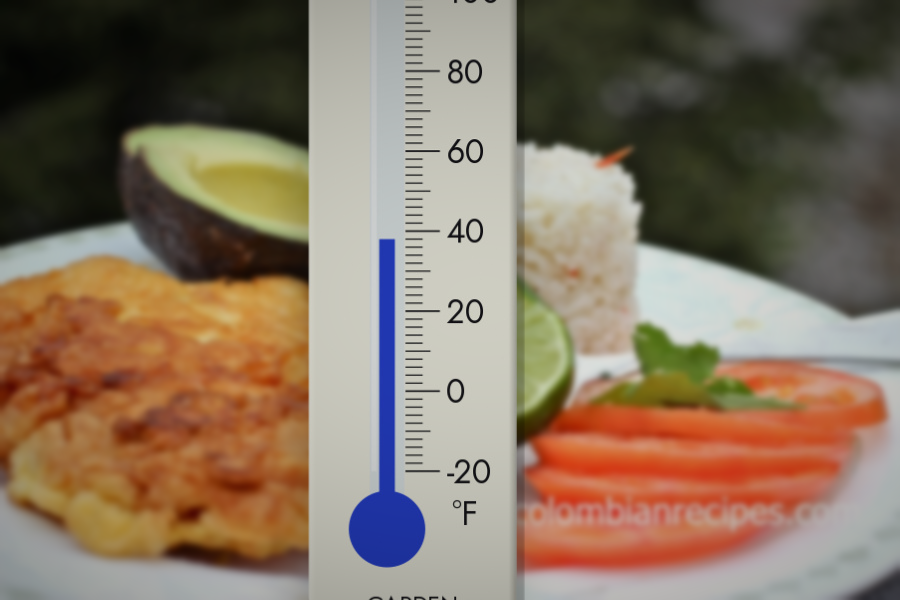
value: 38
